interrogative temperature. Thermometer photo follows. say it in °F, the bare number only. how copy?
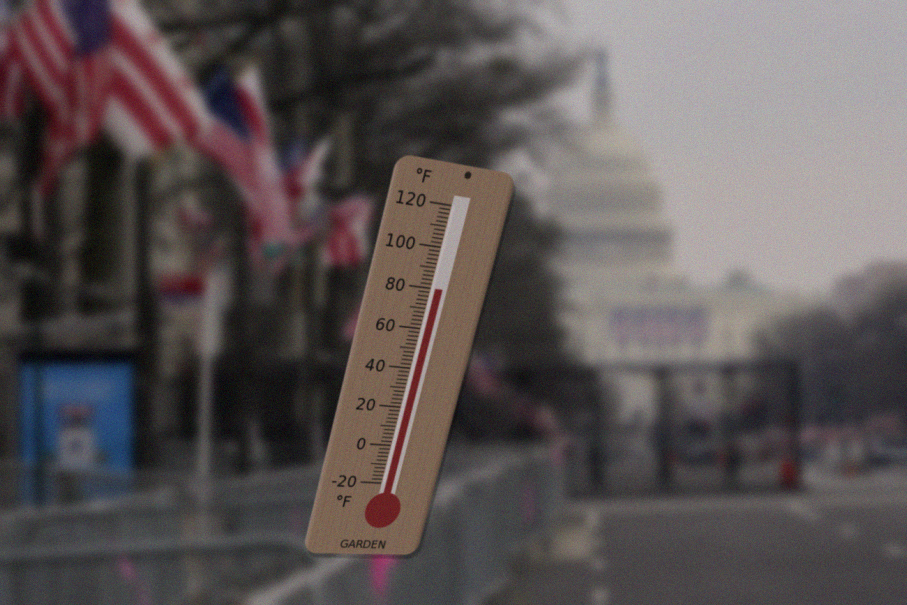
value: 80
